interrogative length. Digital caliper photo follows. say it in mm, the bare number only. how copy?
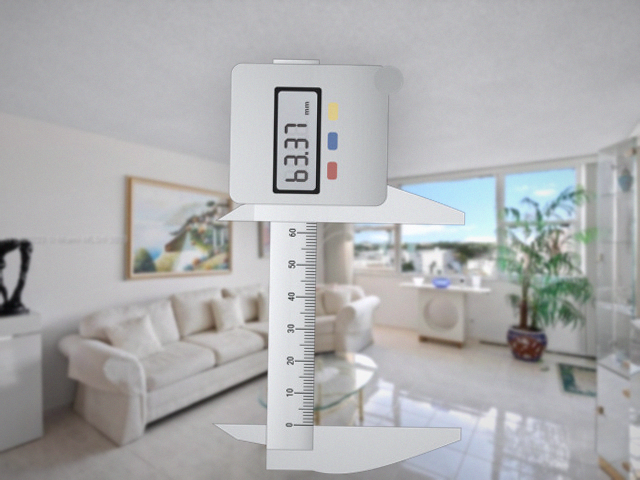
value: 63.37
